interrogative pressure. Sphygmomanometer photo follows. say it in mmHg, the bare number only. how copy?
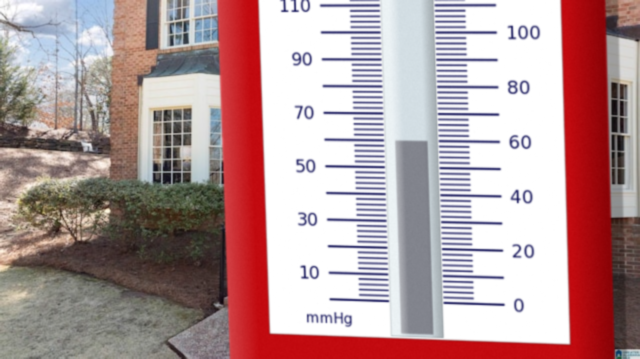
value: 60
